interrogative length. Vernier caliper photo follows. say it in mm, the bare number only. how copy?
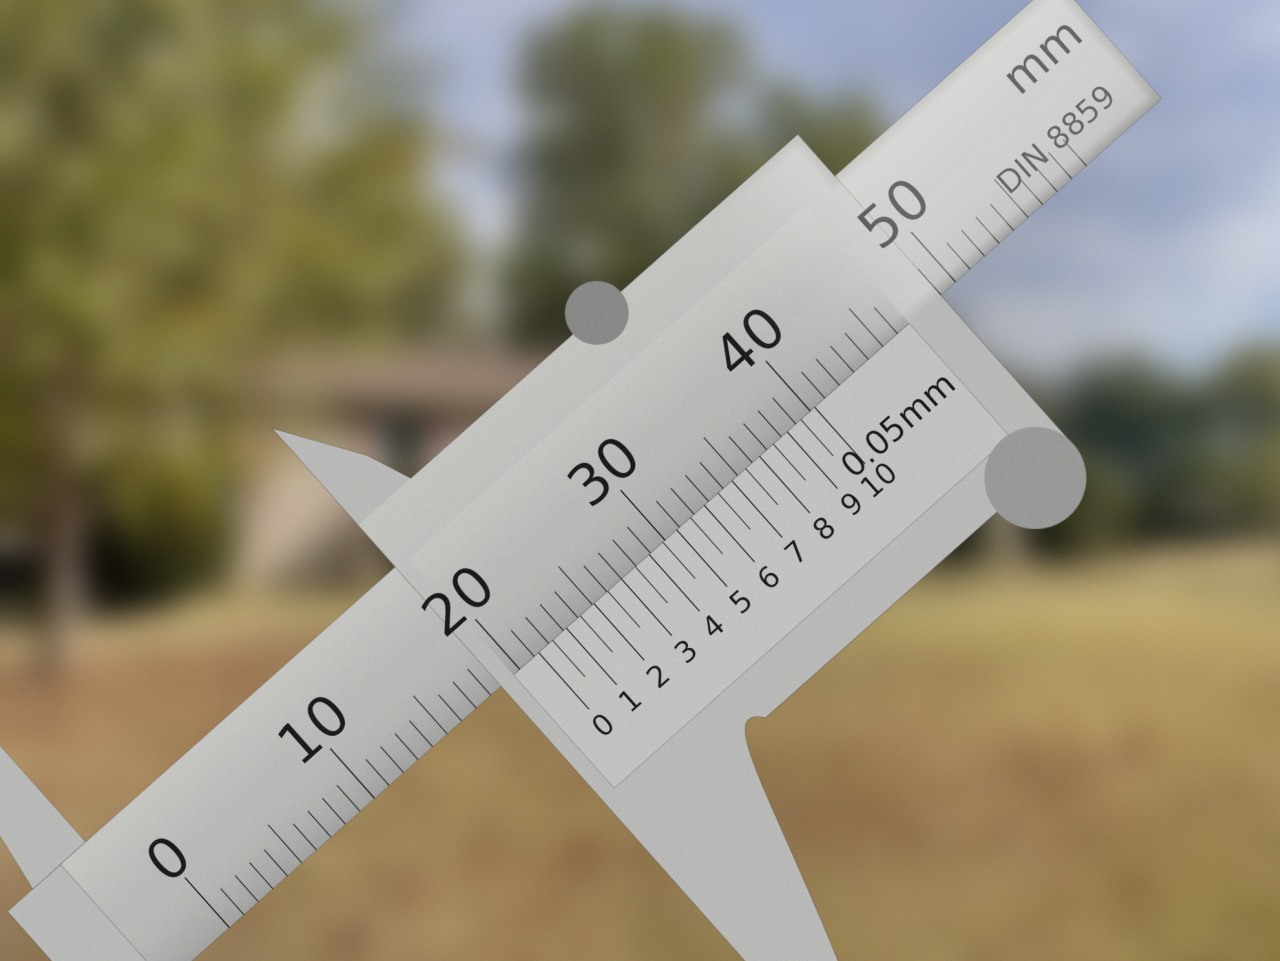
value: 21.3
